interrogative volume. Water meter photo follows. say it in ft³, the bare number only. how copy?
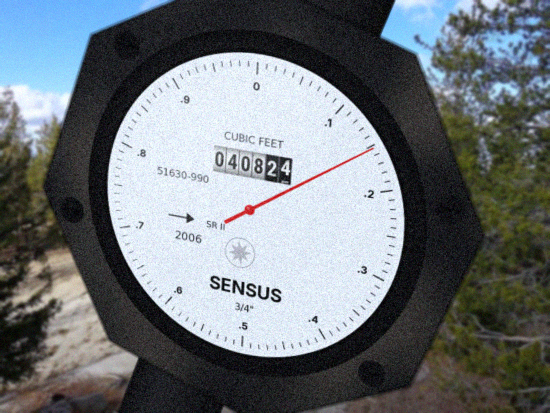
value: 40824.15
